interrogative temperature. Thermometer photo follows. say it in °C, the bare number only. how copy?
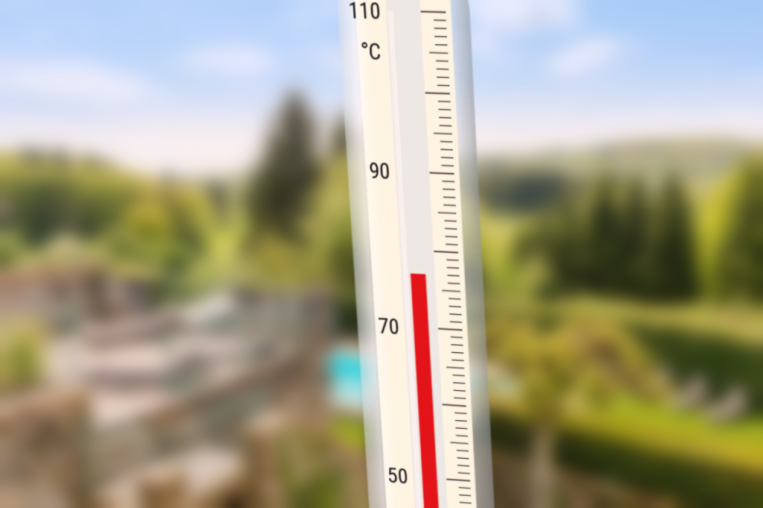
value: 77
